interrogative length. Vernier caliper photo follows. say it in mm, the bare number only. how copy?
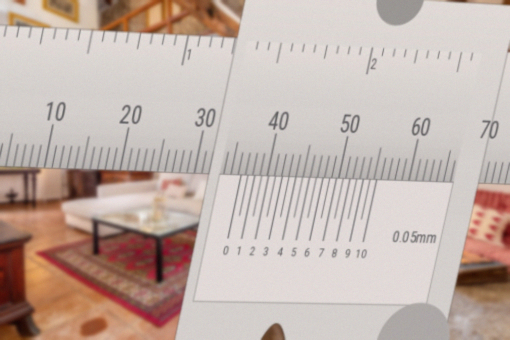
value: 36.4
